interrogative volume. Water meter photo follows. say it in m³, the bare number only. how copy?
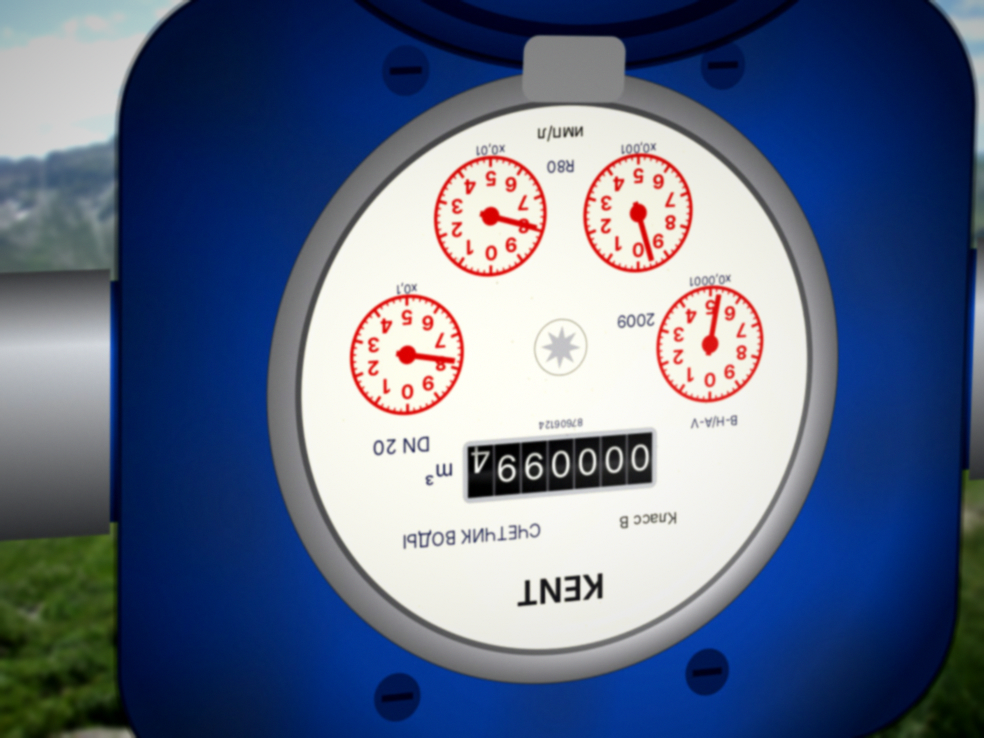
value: 993.7795
